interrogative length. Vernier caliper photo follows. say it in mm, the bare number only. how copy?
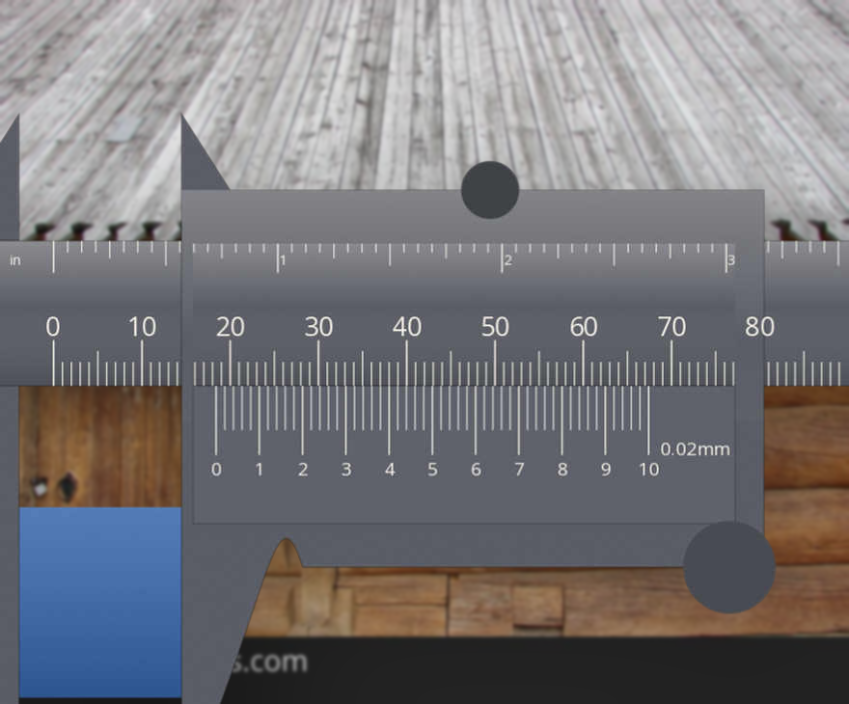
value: 18.4
